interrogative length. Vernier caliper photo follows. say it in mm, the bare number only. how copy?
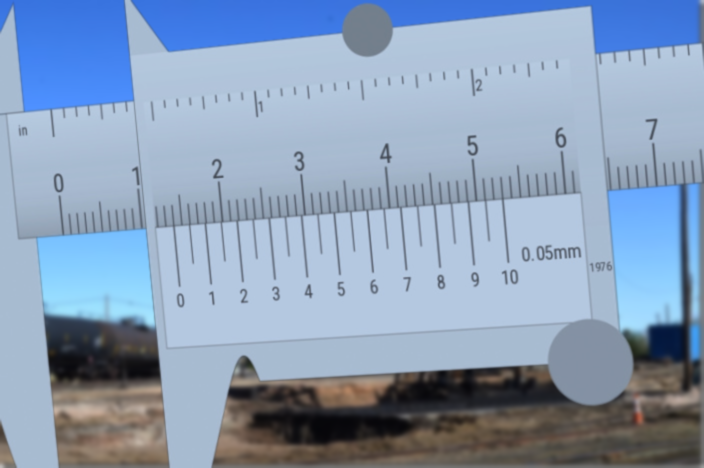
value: 14.0
